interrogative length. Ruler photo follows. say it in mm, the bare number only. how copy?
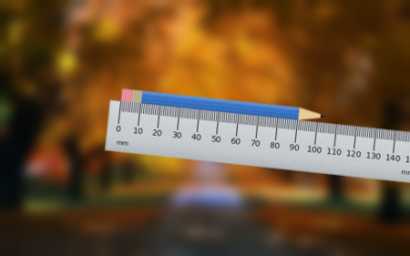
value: 105
